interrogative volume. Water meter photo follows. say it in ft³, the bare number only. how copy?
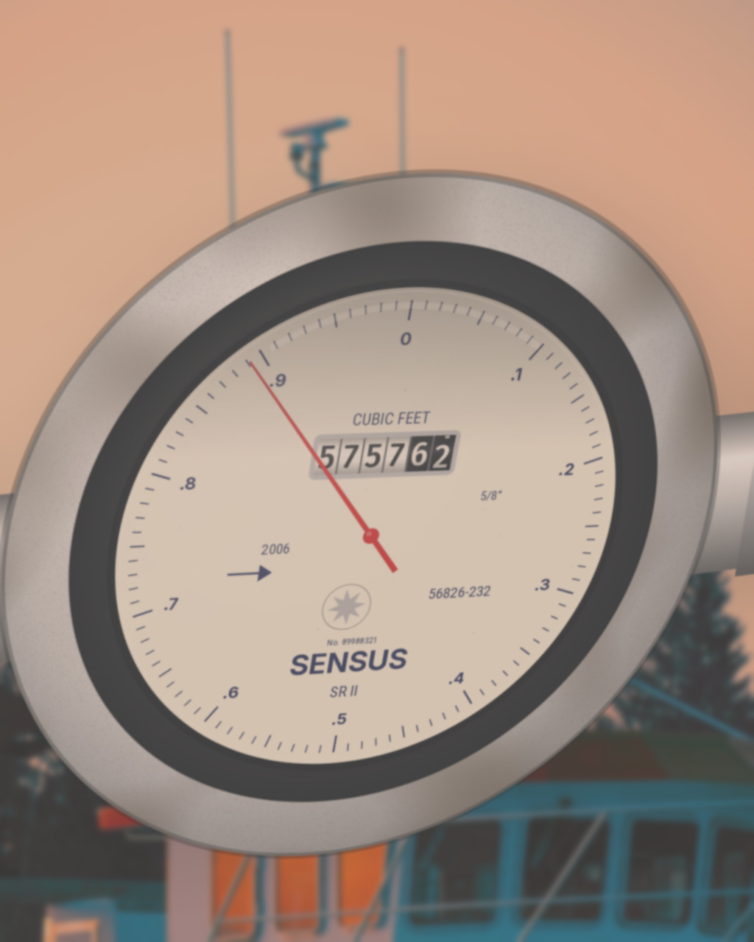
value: 575761.89
